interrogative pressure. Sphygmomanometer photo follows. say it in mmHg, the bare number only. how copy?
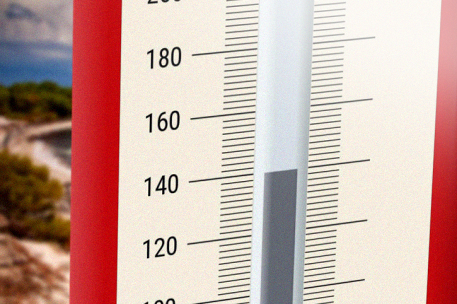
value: 140
